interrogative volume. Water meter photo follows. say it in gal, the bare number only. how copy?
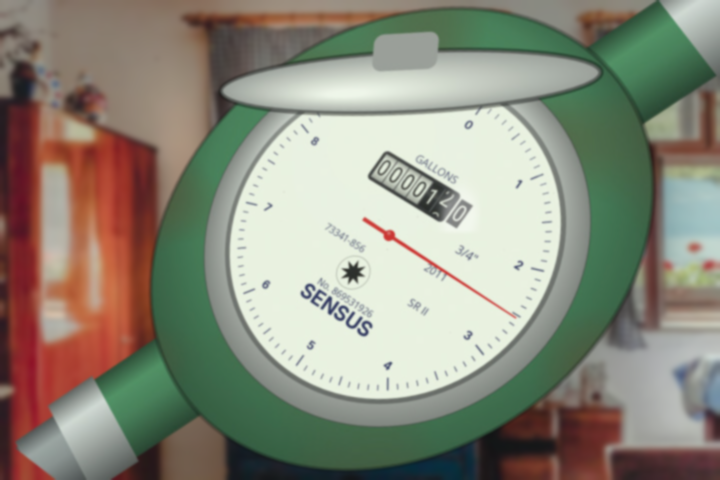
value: 122.5
